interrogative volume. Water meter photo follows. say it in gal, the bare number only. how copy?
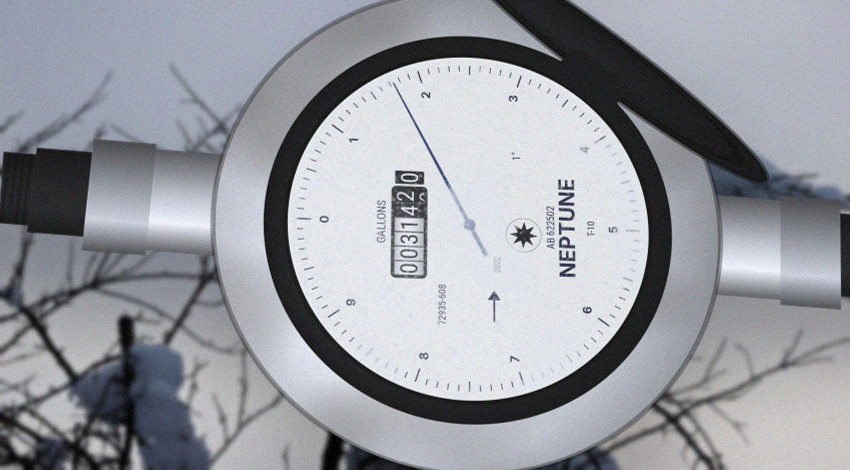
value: 31421.7
